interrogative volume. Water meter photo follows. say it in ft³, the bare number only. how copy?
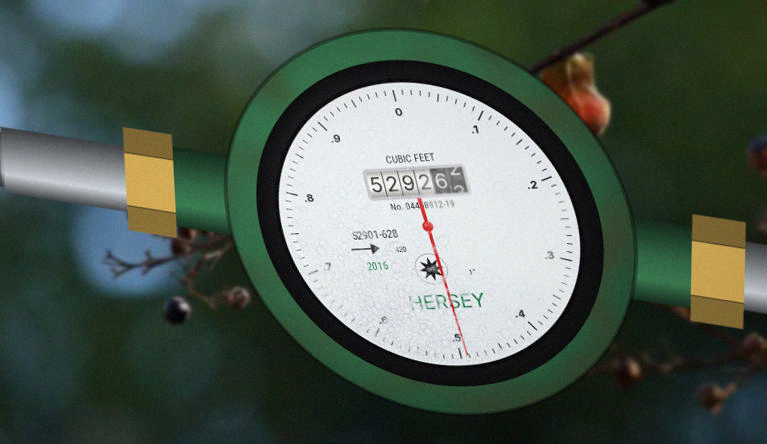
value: 529262.49
